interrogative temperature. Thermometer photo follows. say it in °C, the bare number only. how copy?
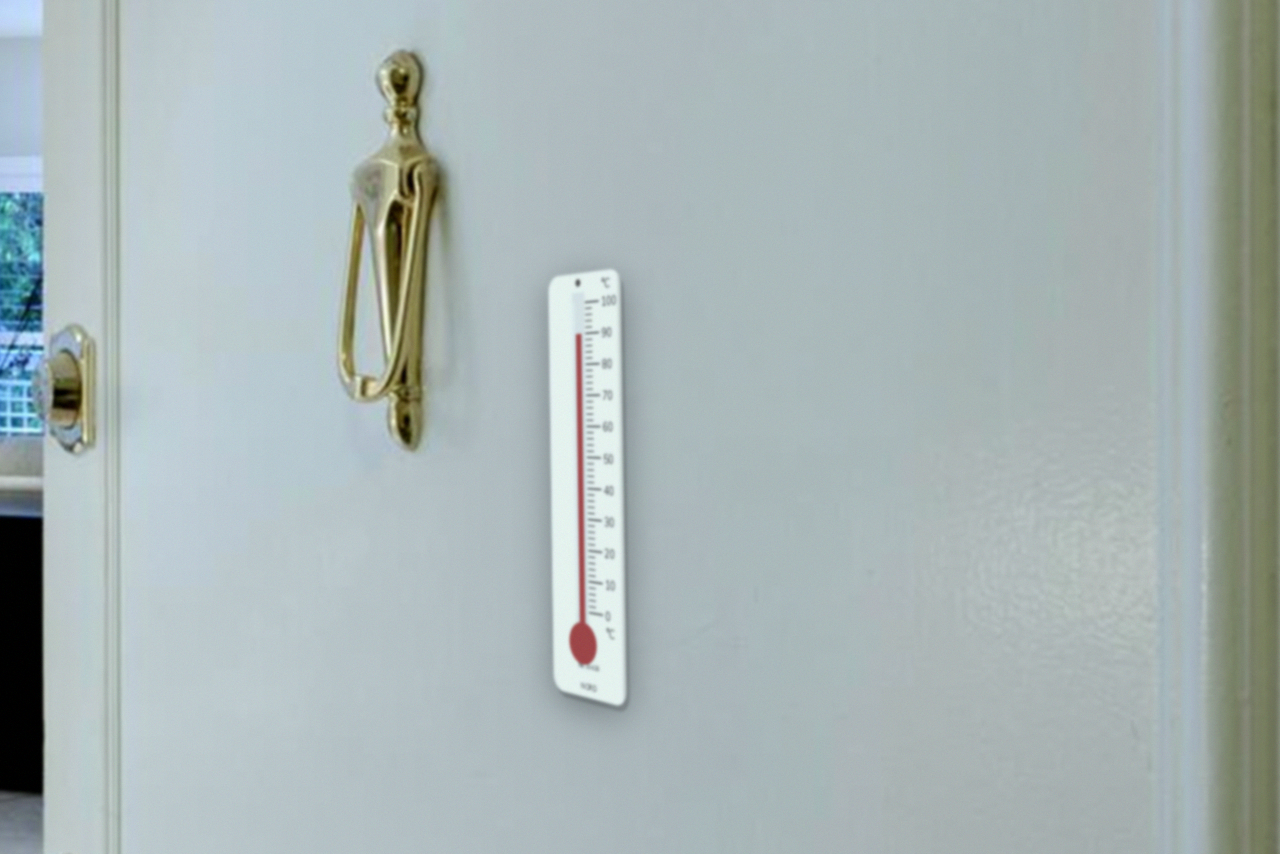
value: 90
